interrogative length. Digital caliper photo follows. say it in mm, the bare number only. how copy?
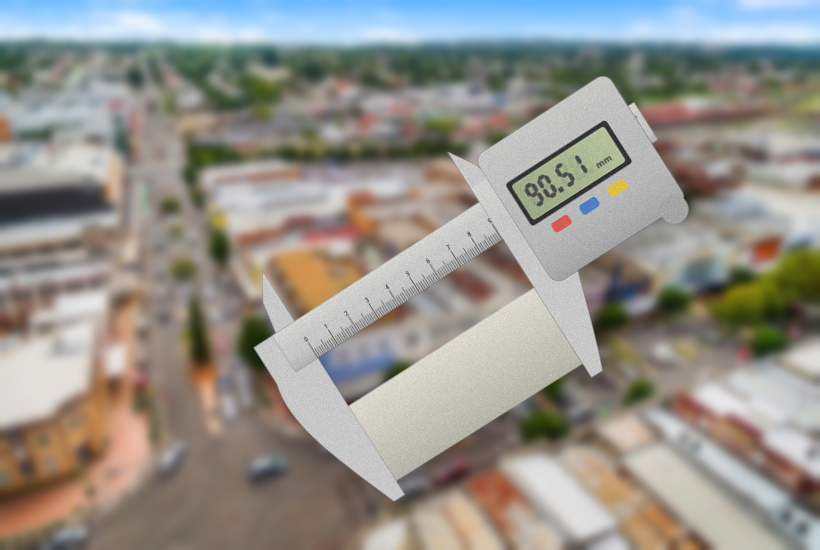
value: 90.51
